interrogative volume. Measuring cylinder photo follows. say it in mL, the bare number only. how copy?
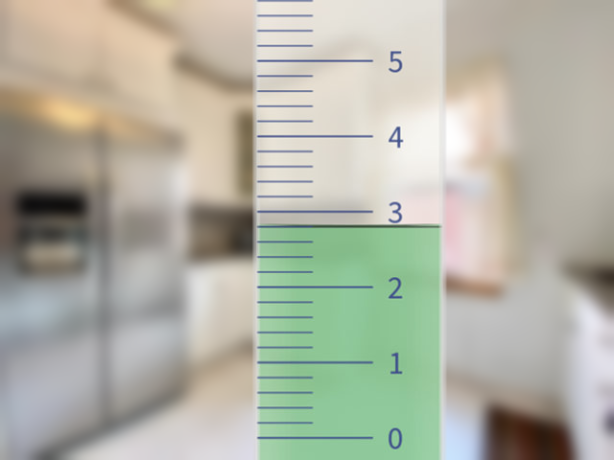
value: 2.8
